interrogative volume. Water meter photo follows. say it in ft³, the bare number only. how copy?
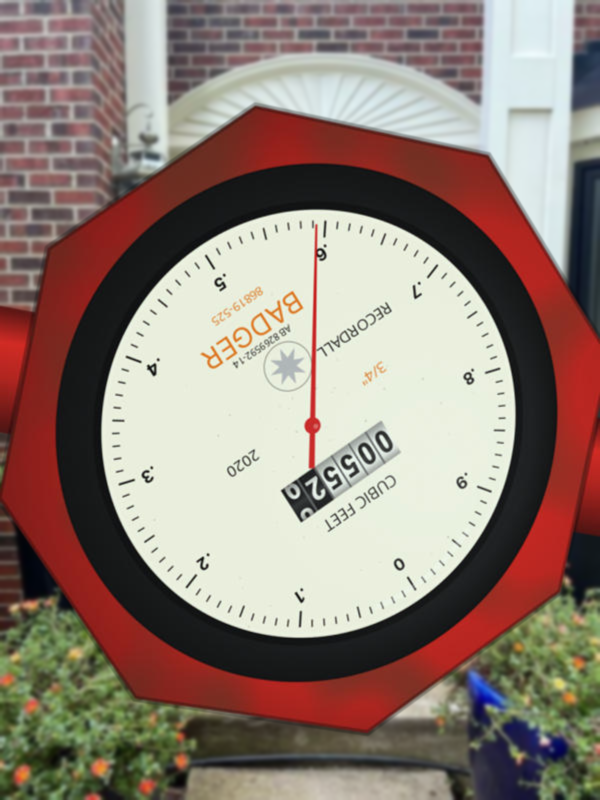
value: 5528.59
